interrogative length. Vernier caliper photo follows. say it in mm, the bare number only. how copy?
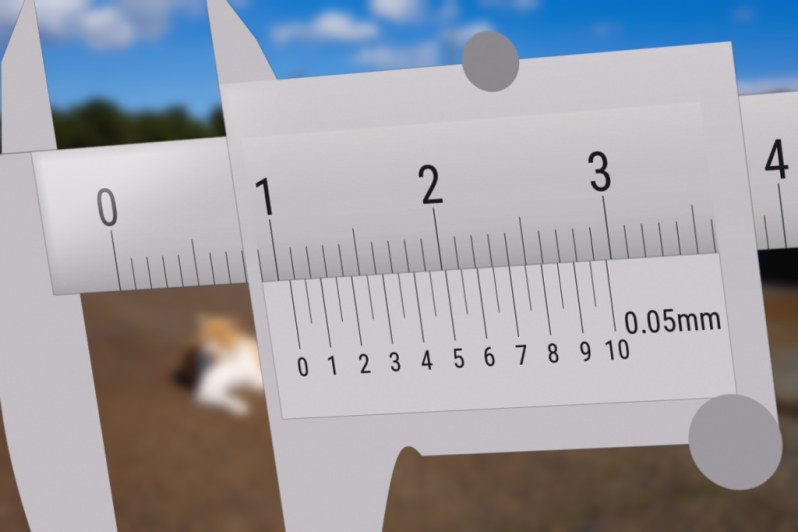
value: 10.7
